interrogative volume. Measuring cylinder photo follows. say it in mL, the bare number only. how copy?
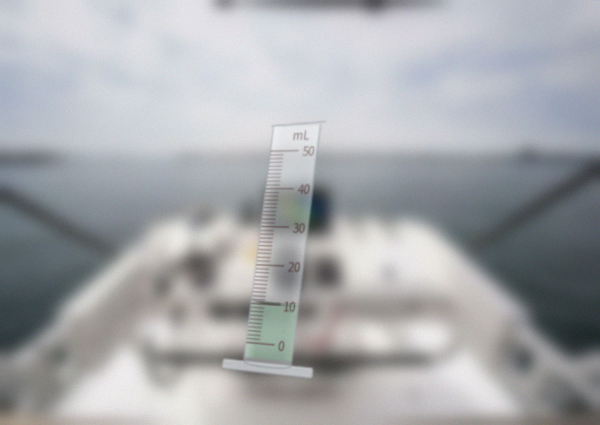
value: 10
